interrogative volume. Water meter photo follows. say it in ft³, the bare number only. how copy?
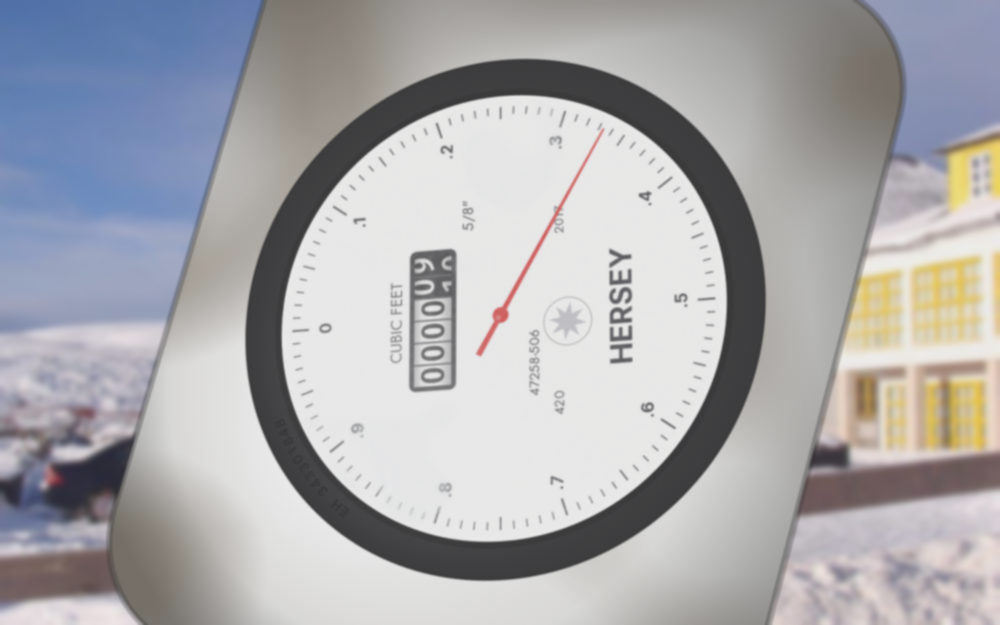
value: 9.33
